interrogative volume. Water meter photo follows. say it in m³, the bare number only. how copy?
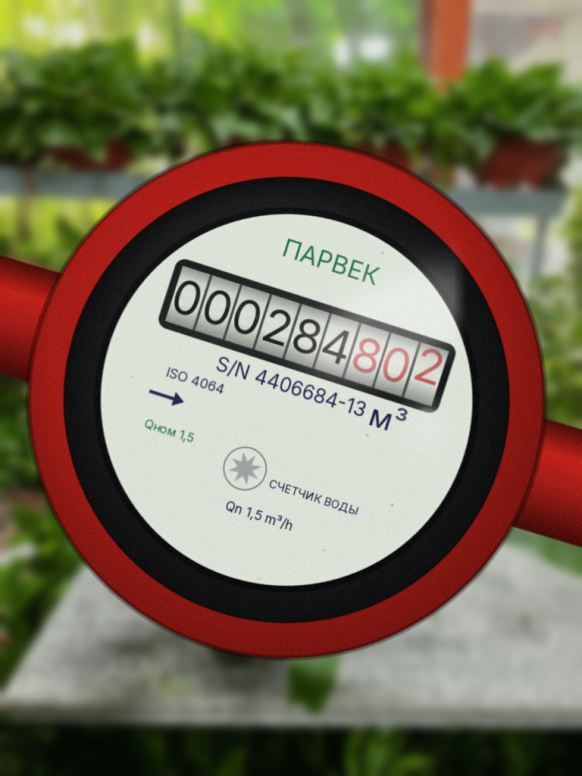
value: 284.802
